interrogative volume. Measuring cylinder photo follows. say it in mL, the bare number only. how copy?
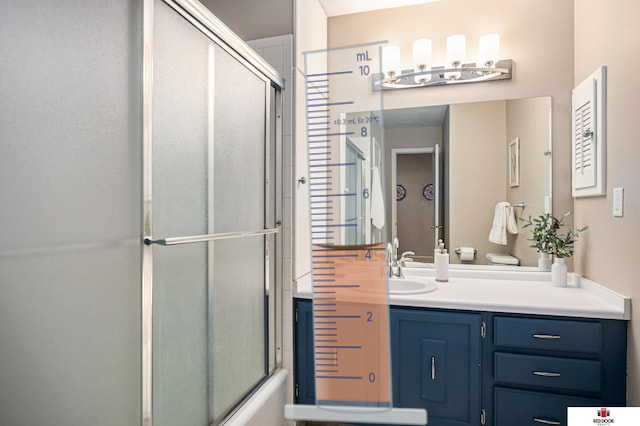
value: 4.2
